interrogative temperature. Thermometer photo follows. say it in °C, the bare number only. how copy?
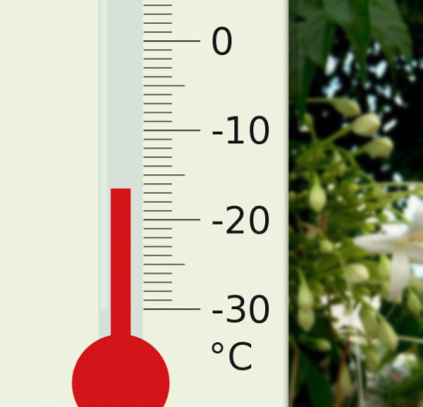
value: -16.5
